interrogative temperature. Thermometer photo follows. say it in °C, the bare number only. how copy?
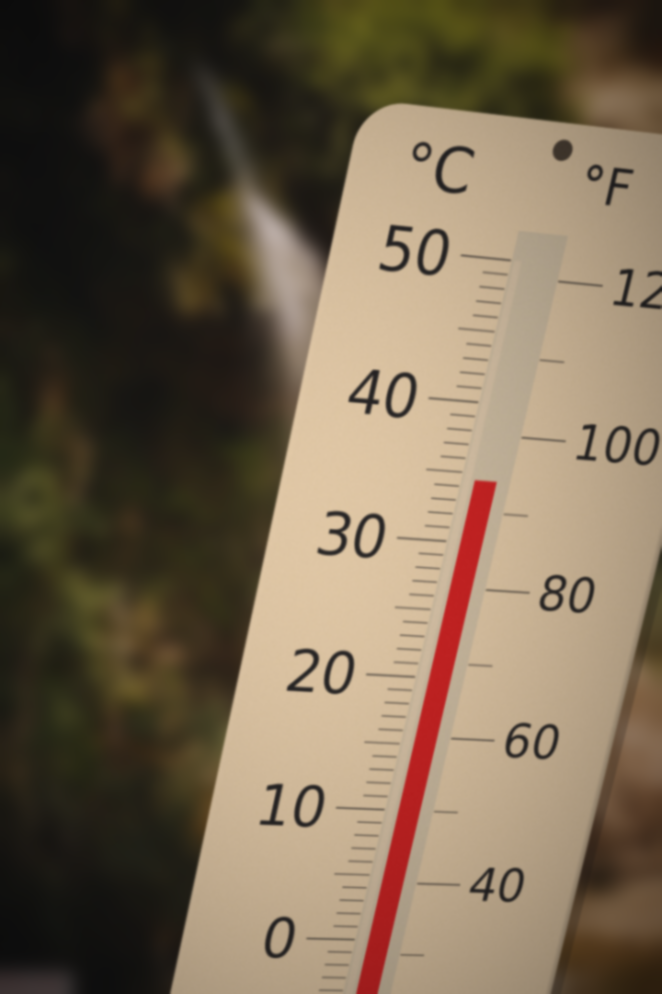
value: 34.5
